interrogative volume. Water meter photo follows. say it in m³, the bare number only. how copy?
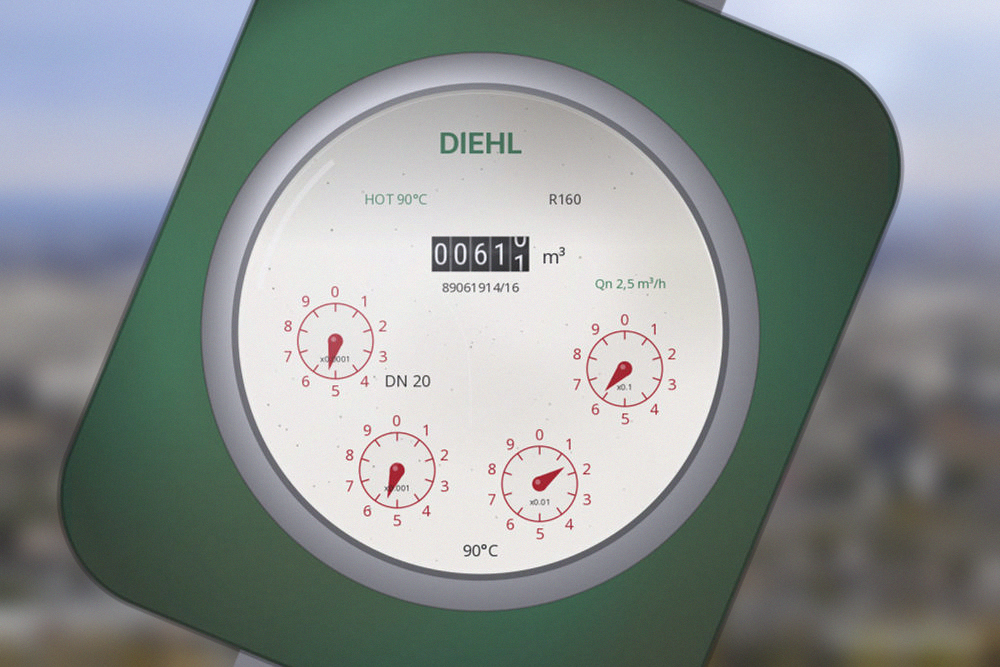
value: 610.6155
